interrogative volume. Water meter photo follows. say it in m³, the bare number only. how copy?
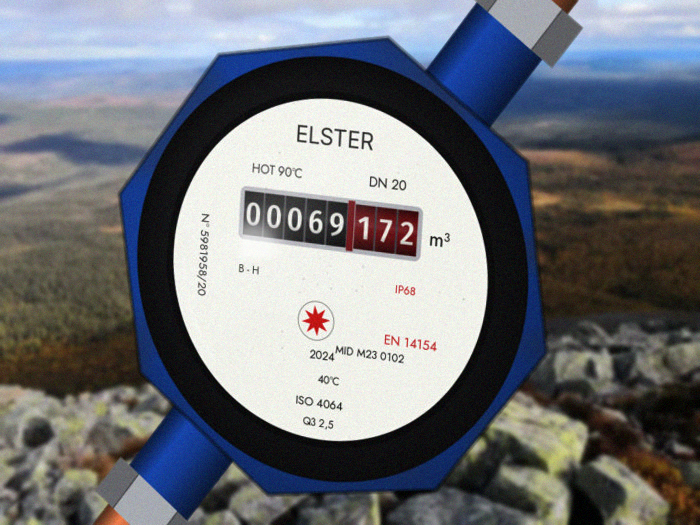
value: 69.172
